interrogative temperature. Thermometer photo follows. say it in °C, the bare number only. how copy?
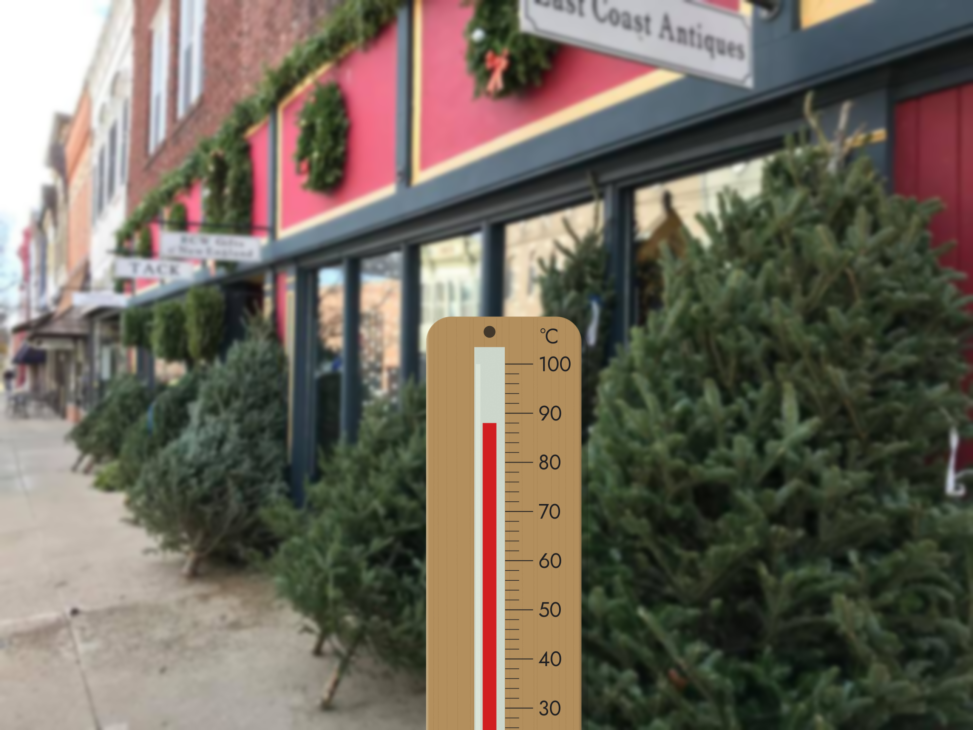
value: 88
